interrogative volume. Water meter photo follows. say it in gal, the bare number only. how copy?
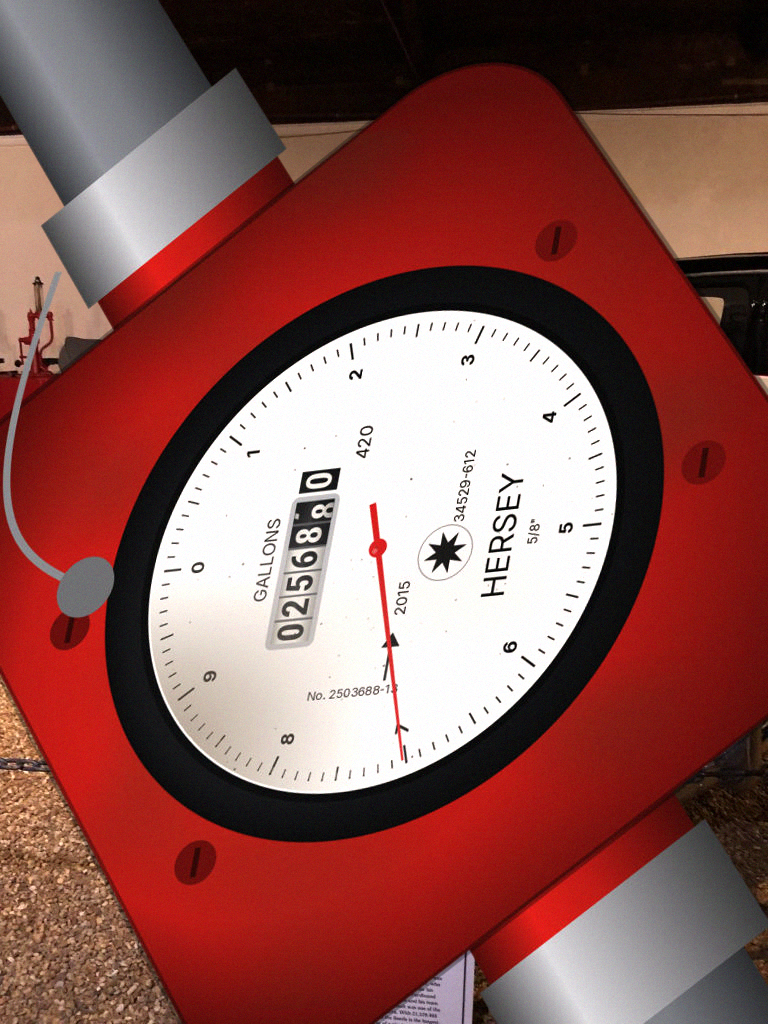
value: 256877.0
